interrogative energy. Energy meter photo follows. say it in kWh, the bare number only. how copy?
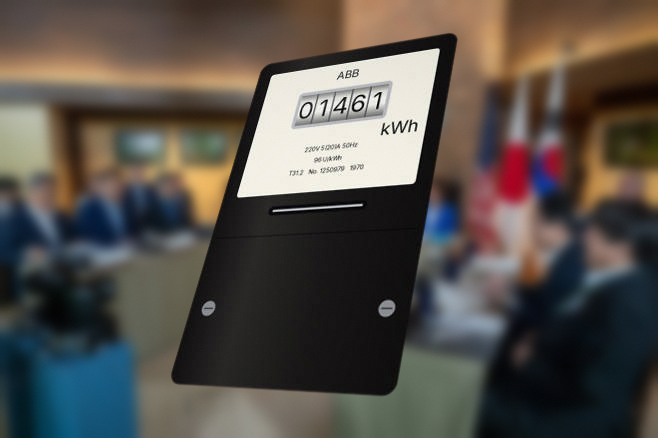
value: 1461
